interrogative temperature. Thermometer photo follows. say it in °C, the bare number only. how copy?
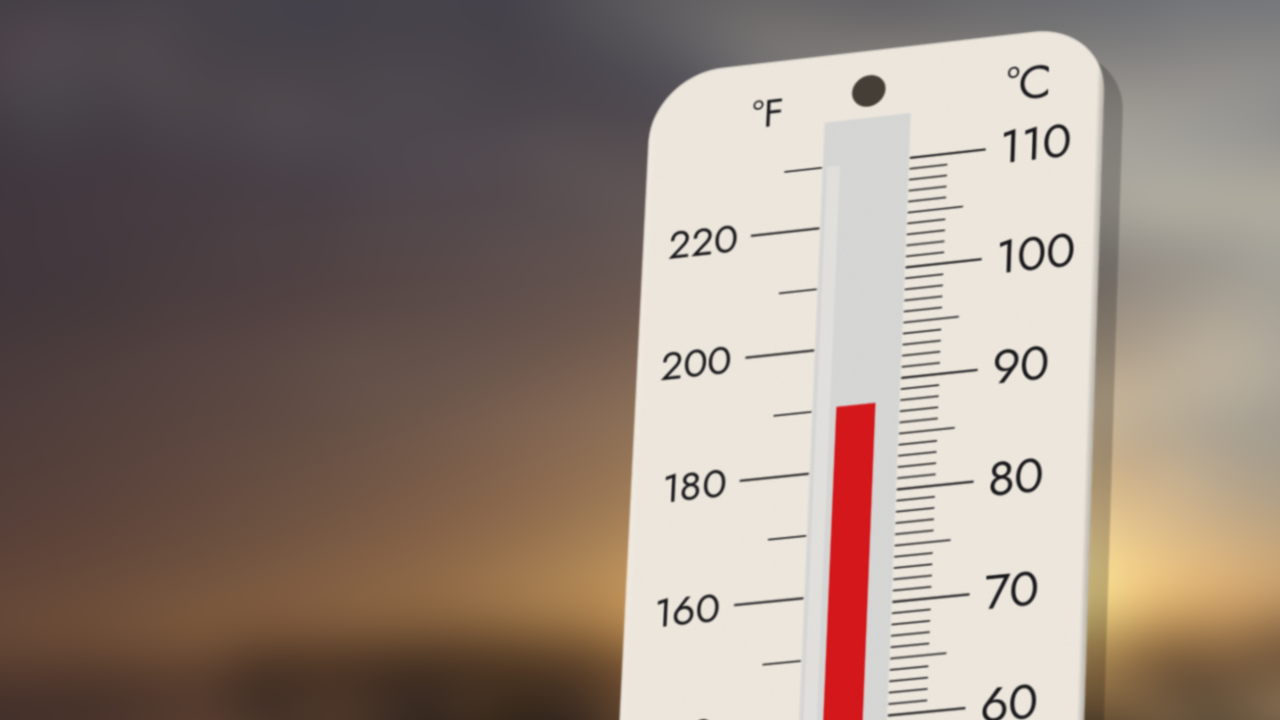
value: 88
